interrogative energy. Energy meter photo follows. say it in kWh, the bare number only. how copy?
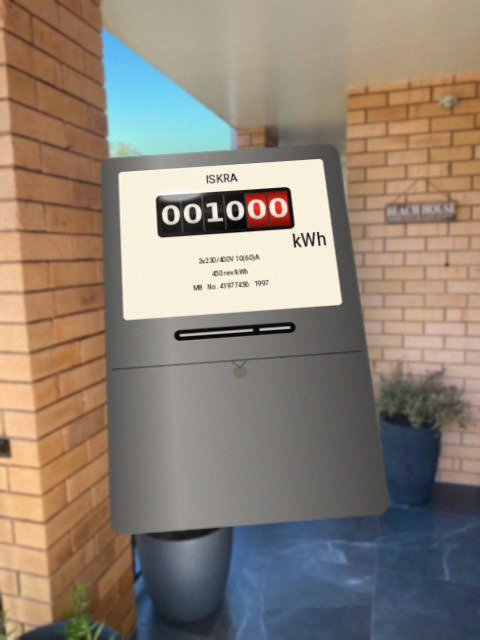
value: 10.00
